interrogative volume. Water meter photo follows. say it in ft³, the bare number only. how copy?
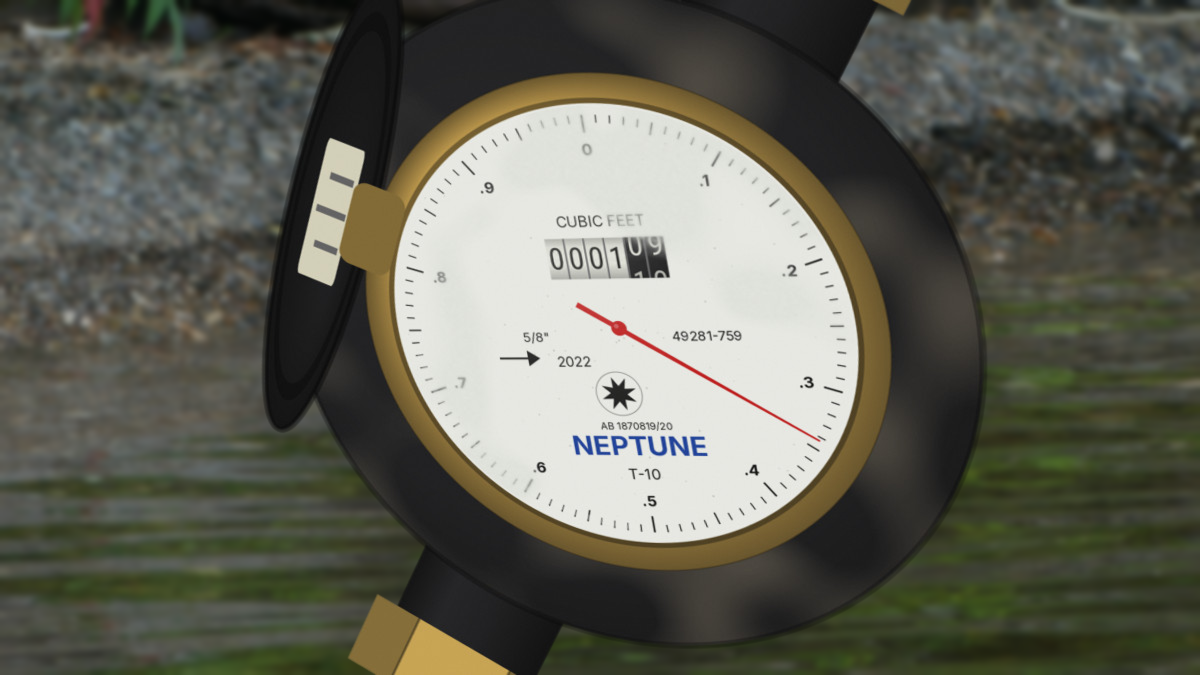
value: 109.34
